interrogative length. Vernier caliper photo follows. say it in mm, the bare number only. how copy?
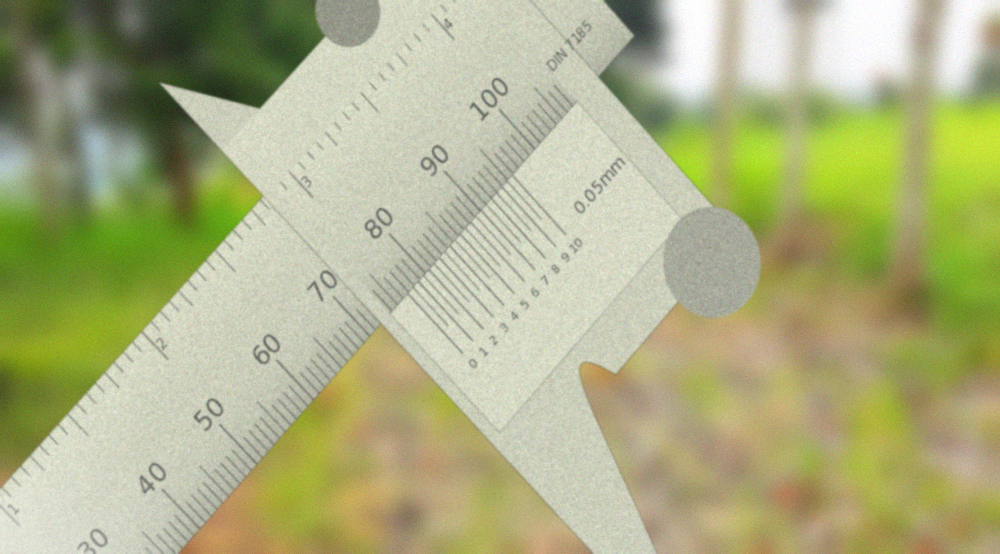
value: 76.8
